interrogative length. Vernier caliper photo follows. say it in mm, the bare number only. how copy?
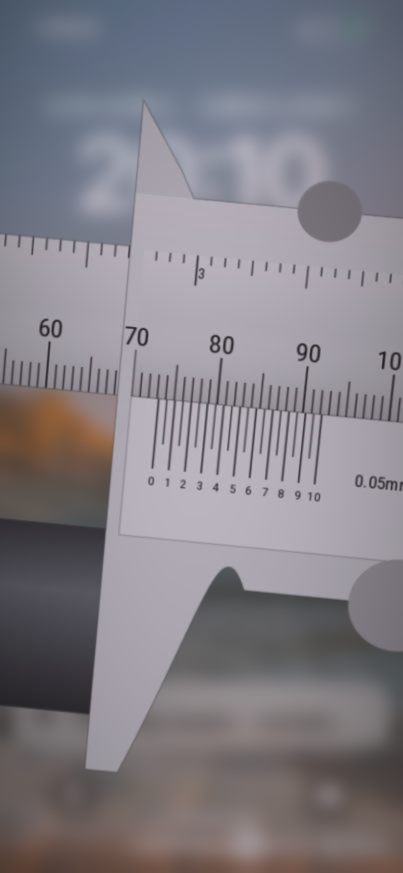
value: 73.2
